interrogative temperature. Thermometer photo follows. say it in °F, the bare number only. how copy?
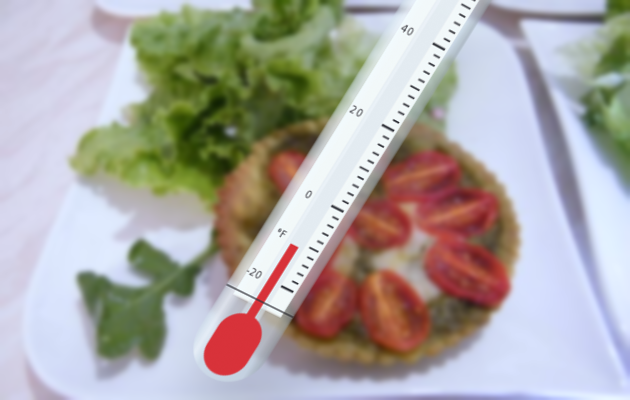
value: -11
